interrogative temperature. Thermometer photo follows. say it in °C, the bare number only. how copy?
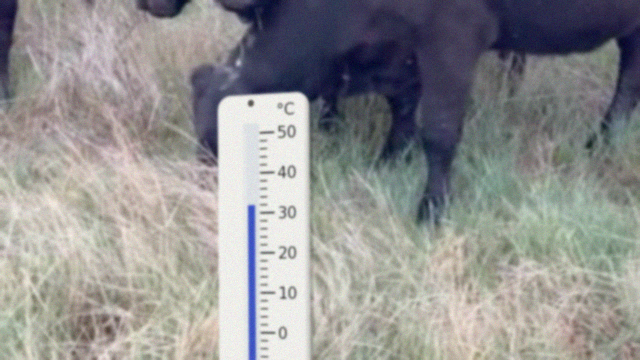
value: 32
